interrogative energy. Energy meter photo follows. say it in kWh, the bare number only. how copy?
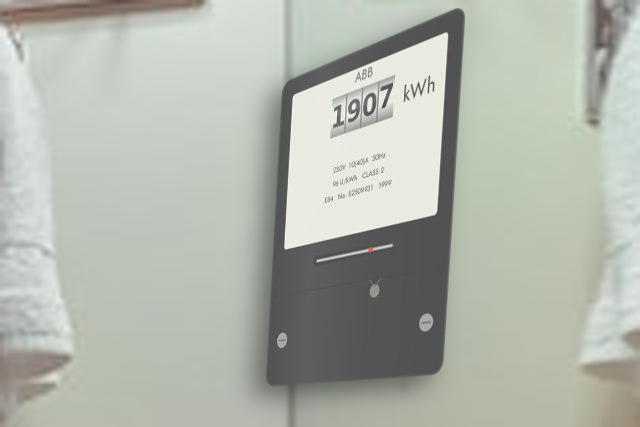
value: 1907
